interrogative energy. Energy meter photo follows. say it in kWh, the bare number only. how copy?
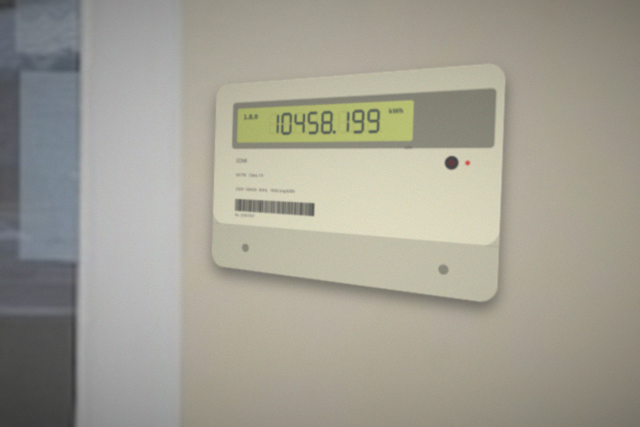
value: 10458.199
